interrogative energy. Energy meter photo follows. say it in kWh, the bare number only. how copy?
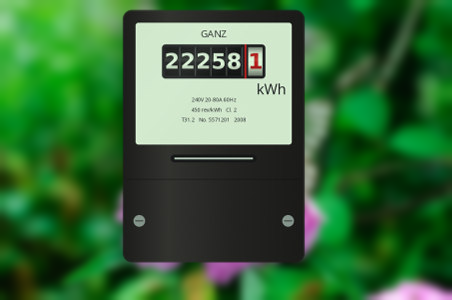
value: 22258.1
